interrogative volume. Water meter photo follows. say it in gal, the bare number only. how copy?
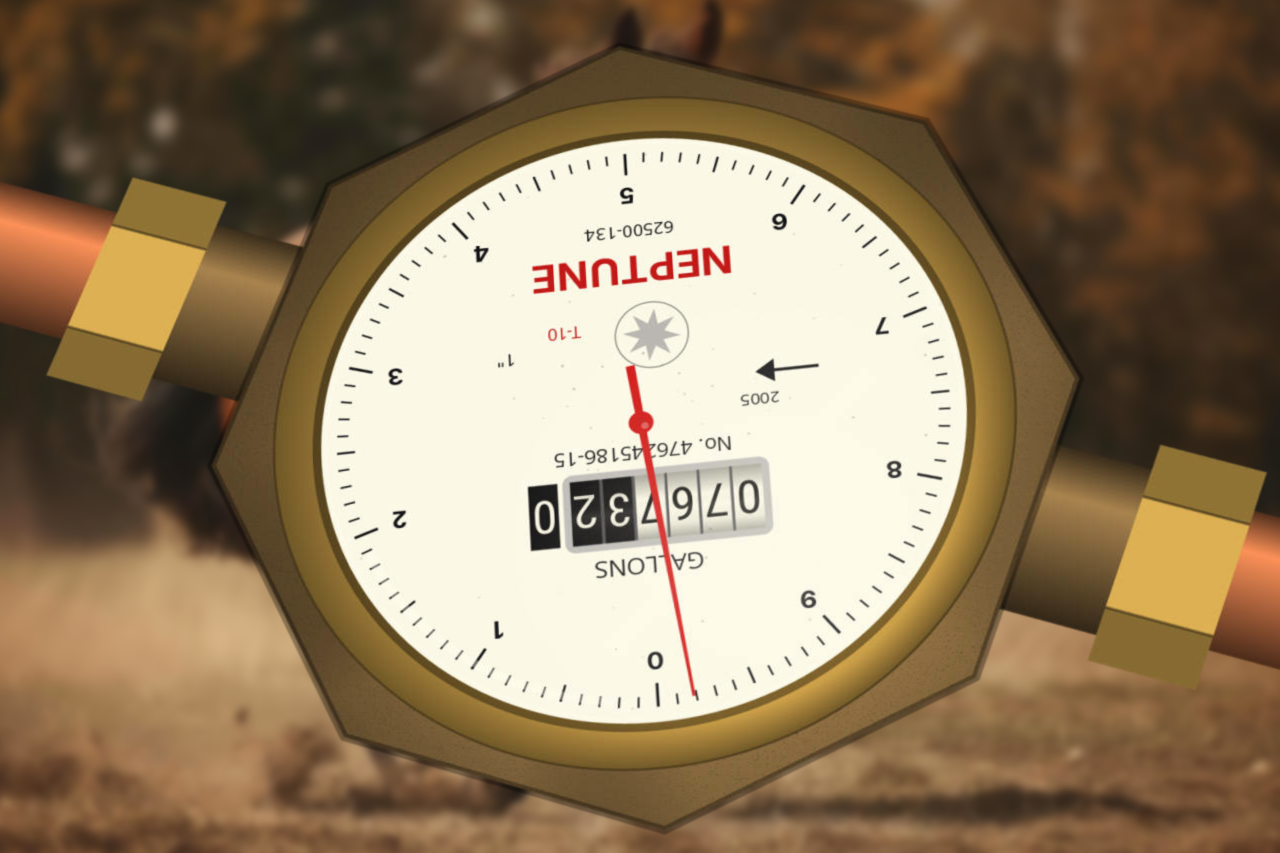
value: 767319.8
